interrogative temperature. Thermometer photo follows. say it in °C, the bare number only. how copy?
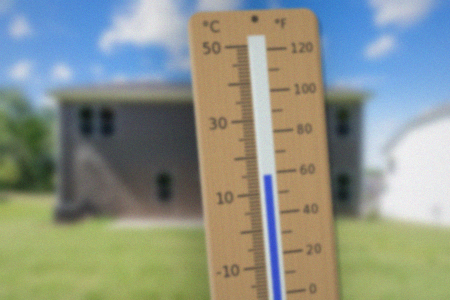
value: 15
